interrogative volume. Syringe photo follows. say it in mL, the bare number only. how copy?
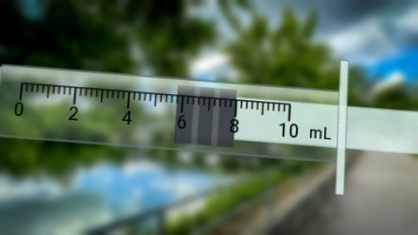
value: 5.8
